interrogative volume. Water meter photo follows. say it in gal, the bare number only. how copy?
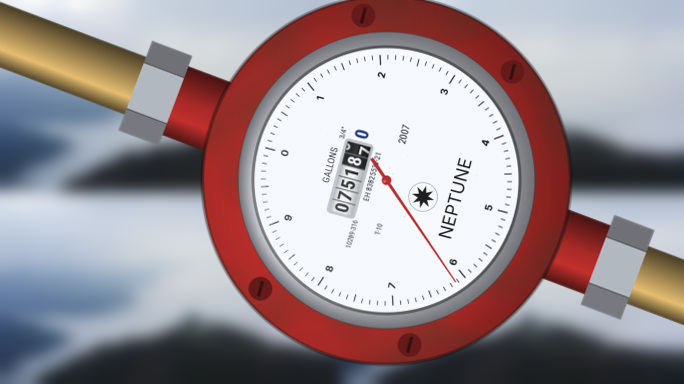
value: 751866.1
